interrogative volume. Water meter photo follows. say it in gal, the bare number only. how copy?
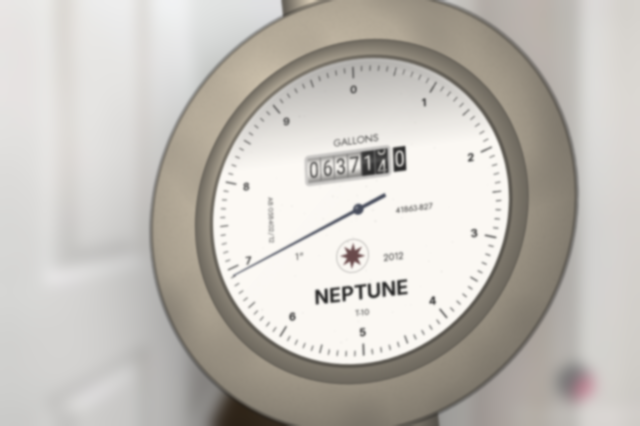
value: 637136.9
